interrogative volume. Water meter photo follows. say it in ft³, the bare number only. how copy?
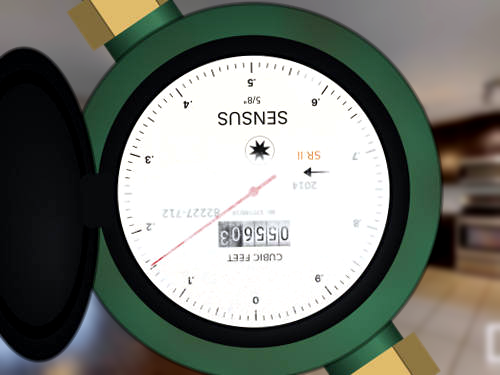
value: 55603.15
